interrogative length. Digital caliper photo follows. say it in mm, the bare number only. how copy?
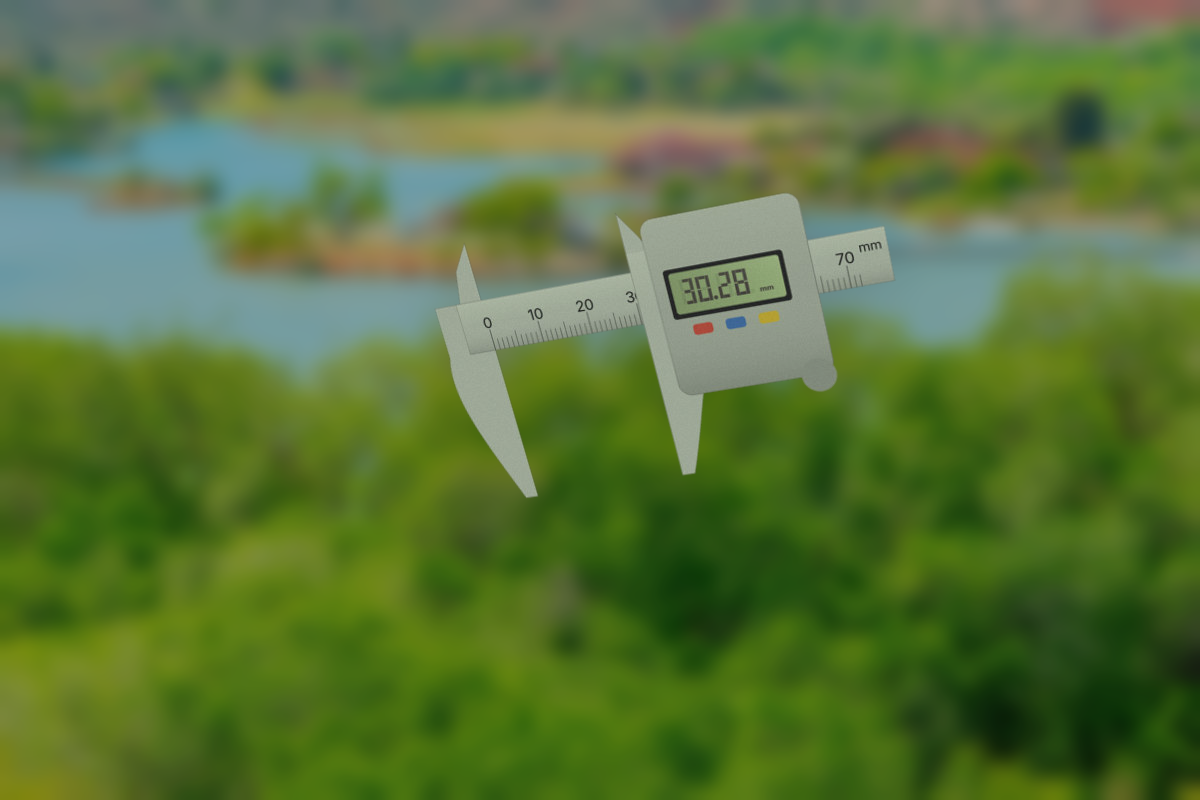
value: 30.28
